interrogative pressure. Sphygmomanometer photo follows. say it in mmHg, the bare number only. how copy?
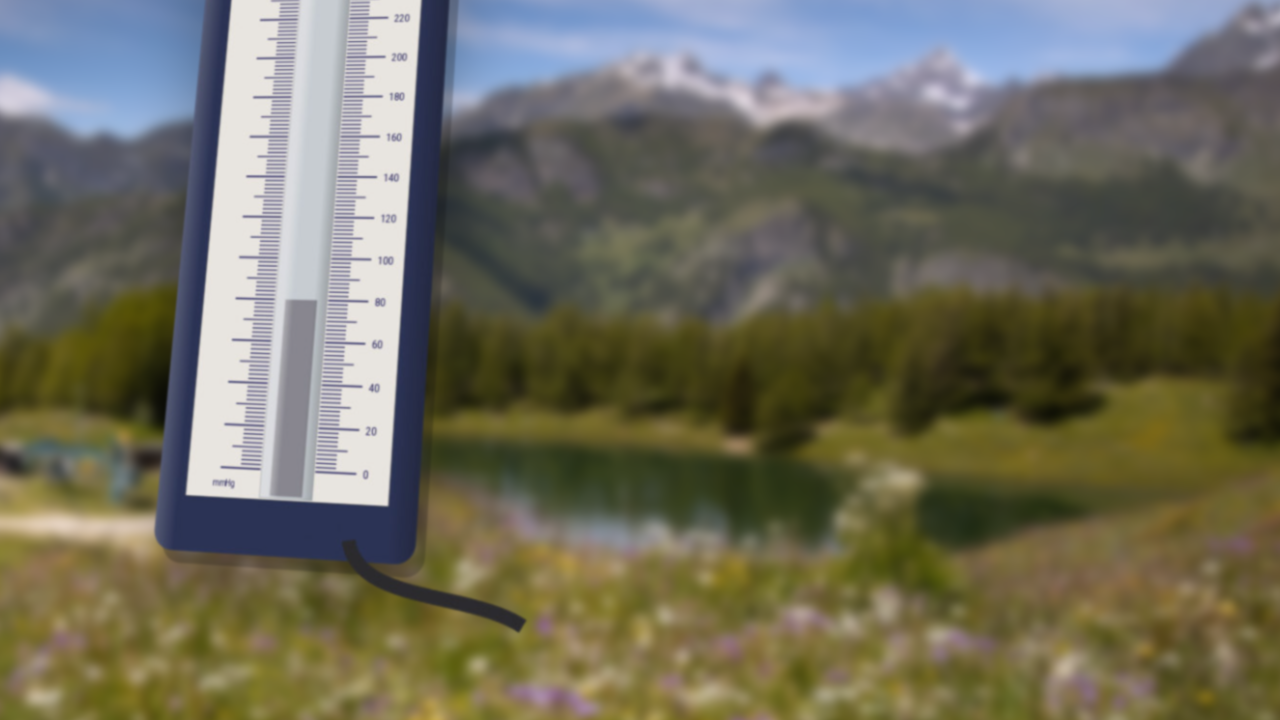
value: 80
